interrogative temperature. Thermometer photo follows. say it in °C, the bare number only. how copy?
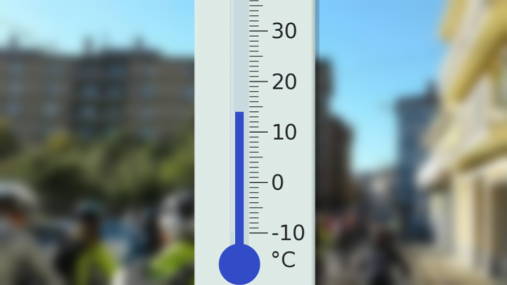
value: 14
